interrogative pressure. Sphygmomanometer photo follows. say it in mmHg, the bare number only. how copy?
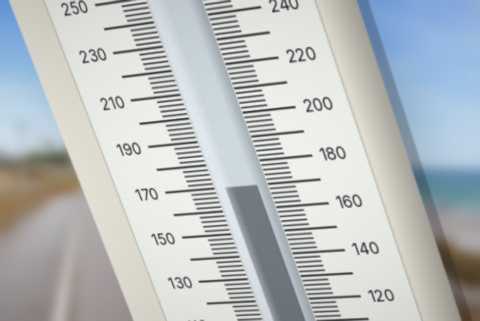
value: 170
